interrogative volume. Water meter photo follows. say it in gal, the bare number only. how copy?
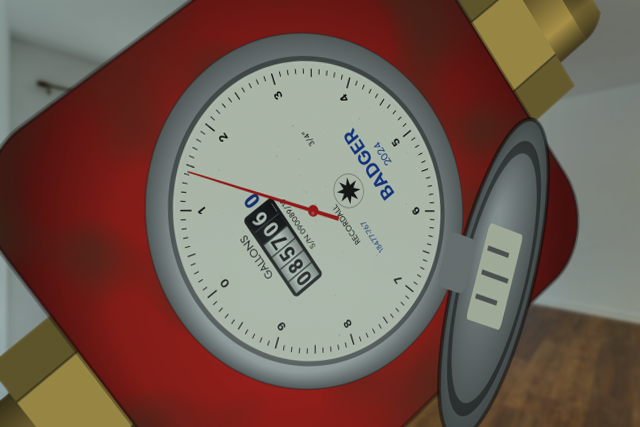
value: 857061.4
